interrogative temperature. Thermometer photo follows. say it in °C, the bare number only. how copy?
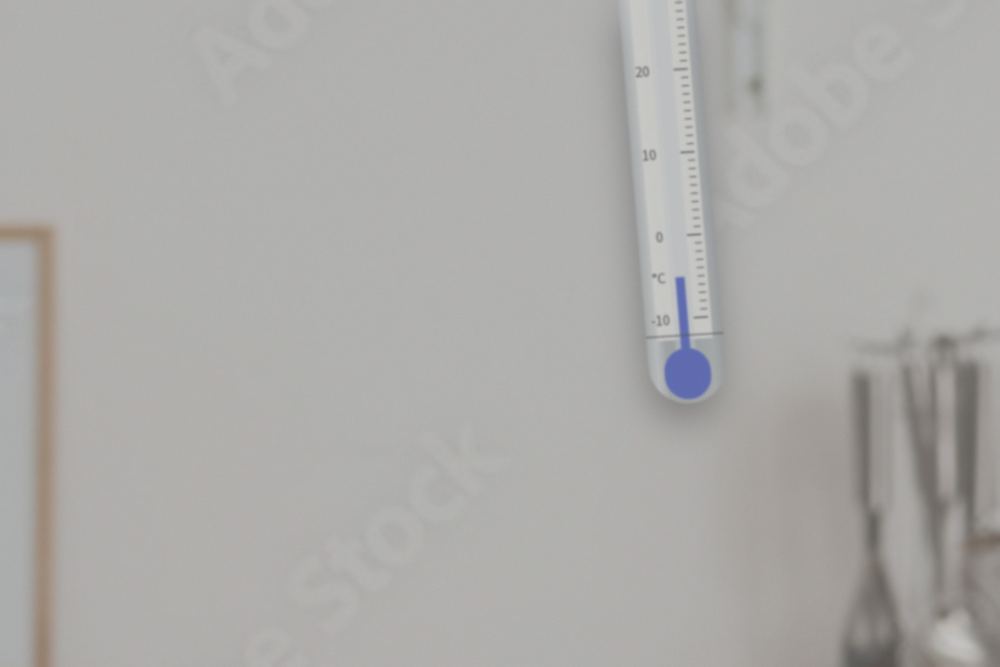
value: -5
